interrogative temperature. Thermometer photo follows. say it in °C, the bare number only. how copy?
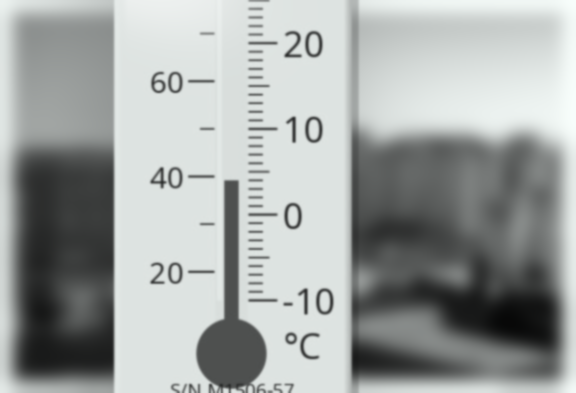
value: 4
